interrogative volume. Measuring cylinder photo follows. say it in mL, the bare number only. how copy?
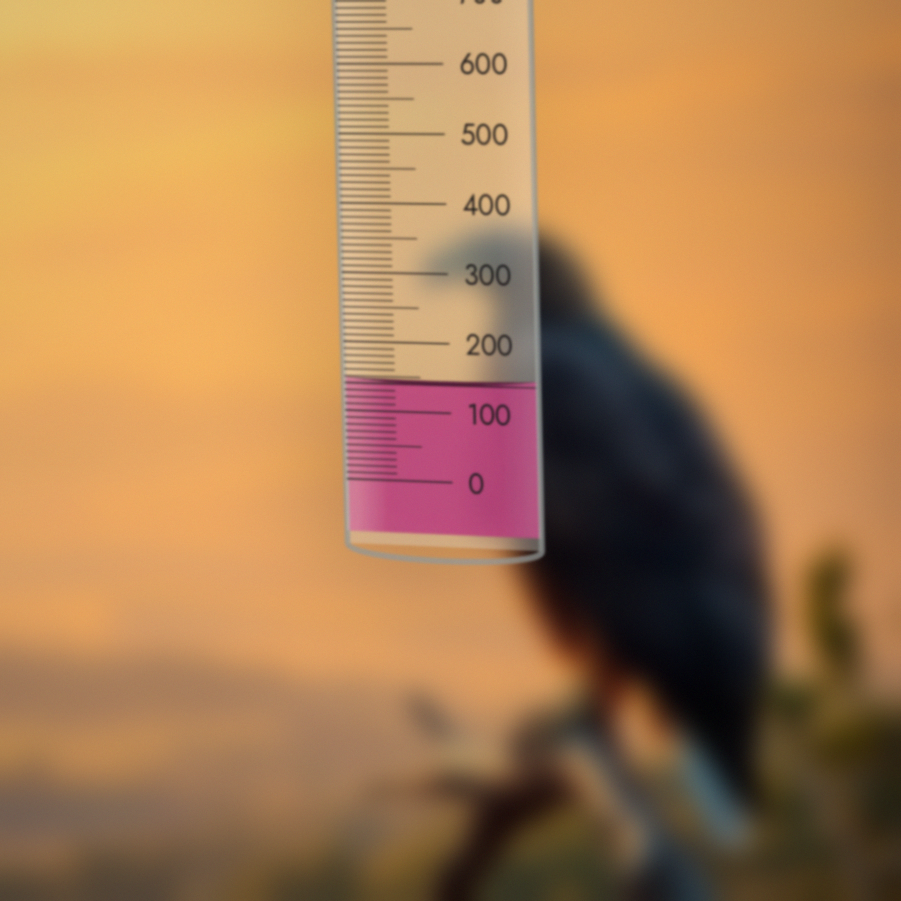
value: 140
